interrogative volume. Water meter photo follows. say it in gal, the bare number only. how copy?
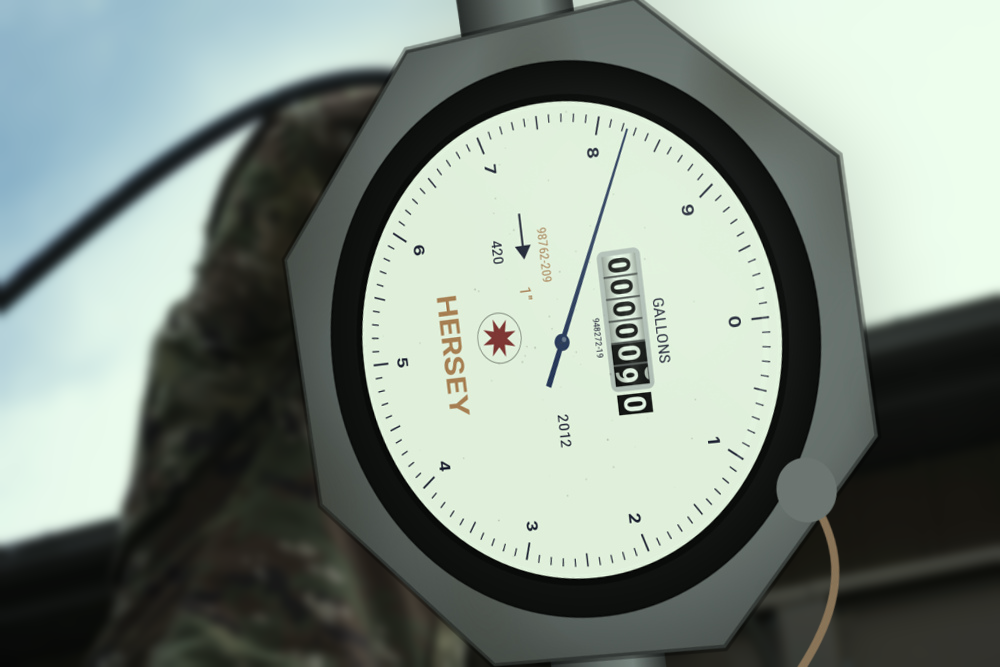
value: 88.2
